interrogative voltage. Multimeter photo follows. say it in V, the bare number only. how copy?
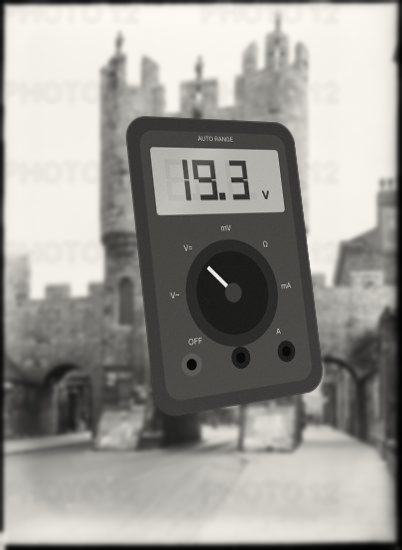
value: 19.3
